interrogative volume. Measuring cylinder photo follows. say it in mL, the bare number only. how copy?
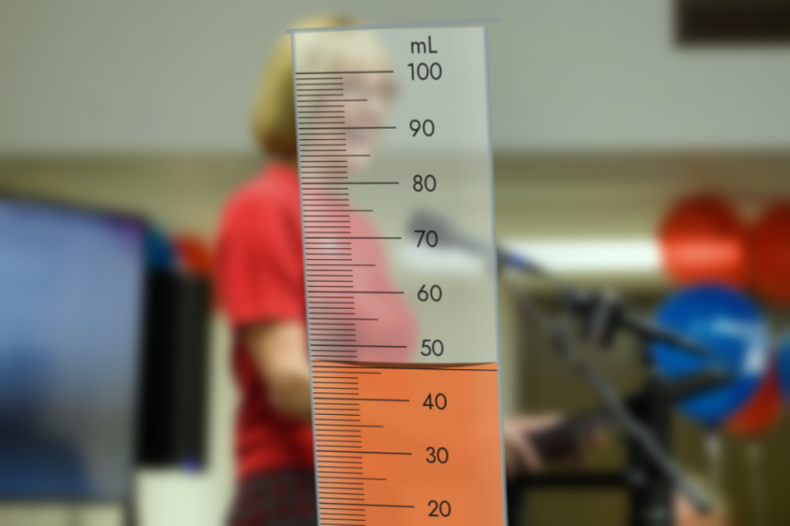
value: 46
